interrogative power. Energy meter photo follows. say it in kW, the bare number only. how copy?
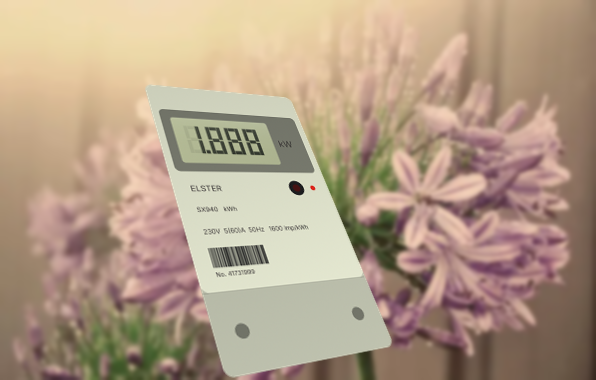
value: 1.888
